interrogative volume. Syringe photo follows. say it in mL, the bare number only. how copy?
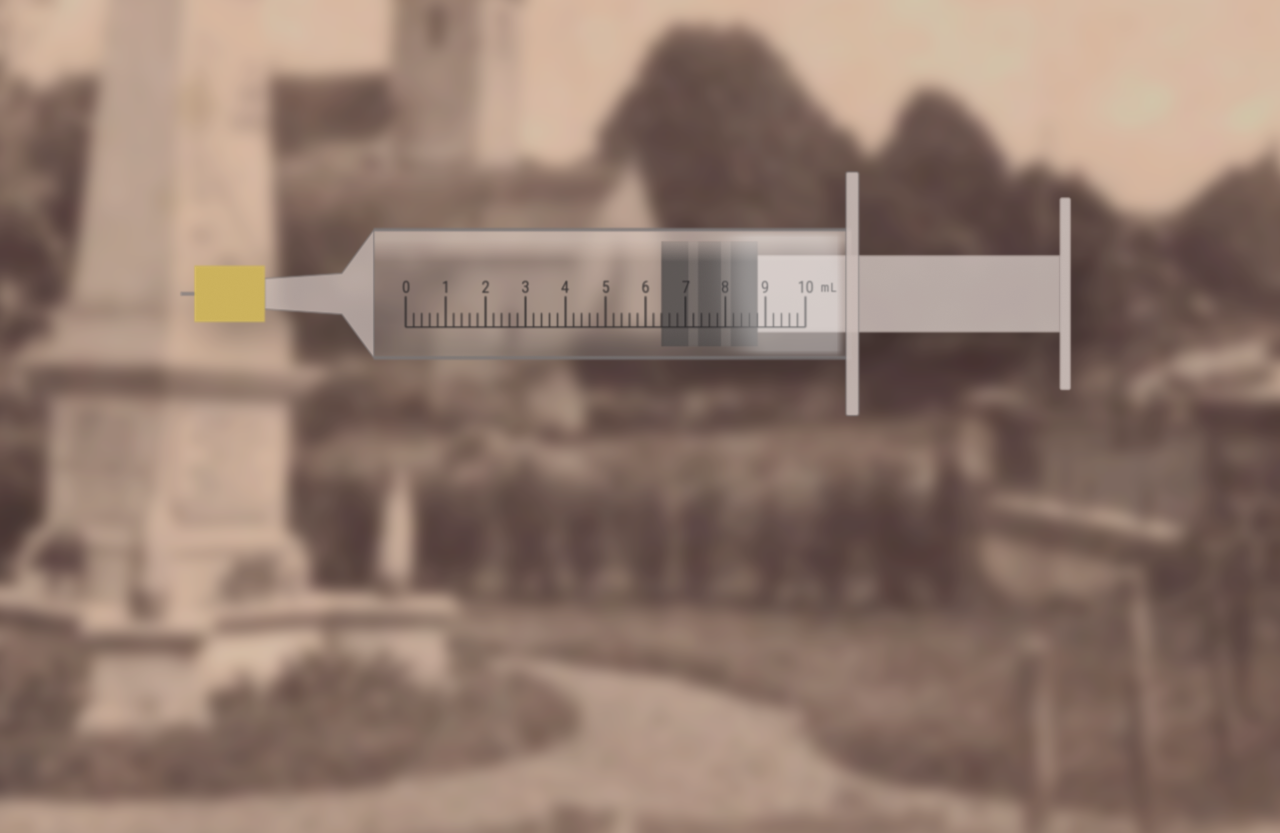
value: 6.4
